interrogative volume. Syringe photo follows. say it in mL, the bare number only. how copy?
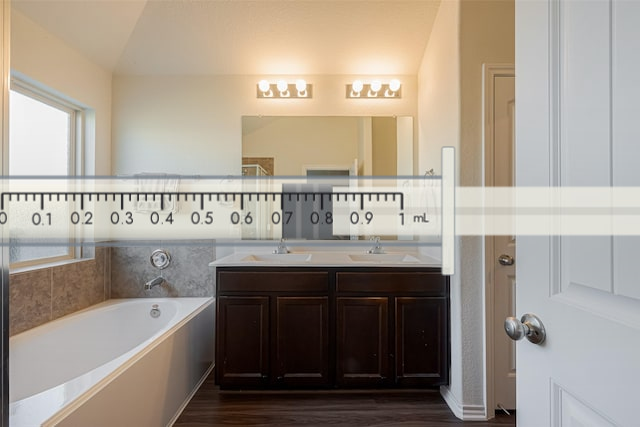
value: 0.7
